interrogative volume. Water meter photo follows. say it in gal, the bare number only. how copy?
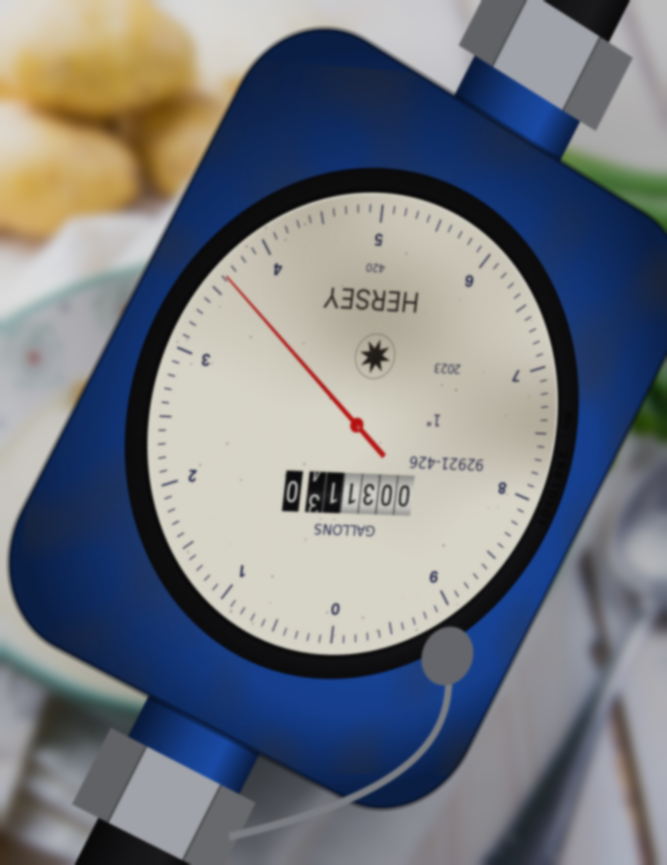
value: 31133.6
